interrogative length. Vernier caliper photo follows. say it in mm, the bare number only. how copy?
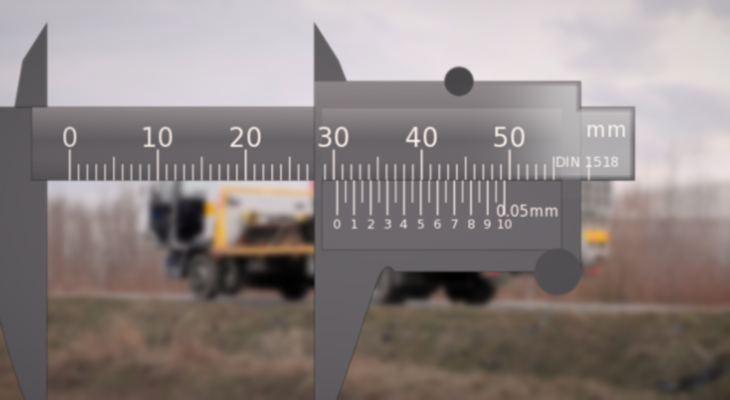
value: 30.4
